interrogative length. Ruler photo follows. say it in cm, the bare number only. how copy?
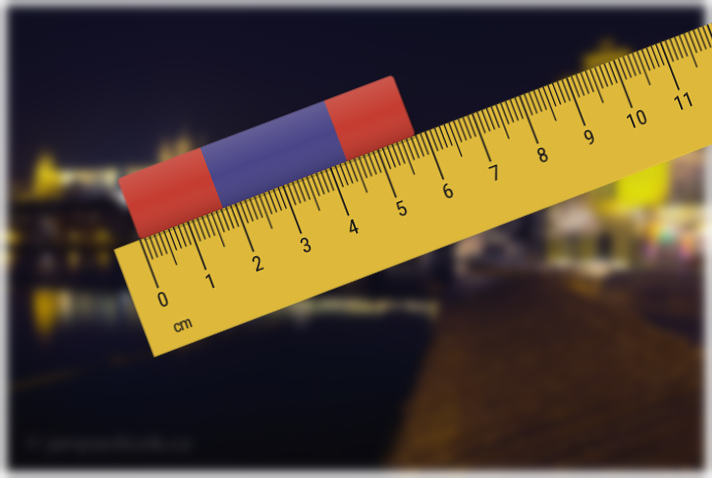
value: 5.8
